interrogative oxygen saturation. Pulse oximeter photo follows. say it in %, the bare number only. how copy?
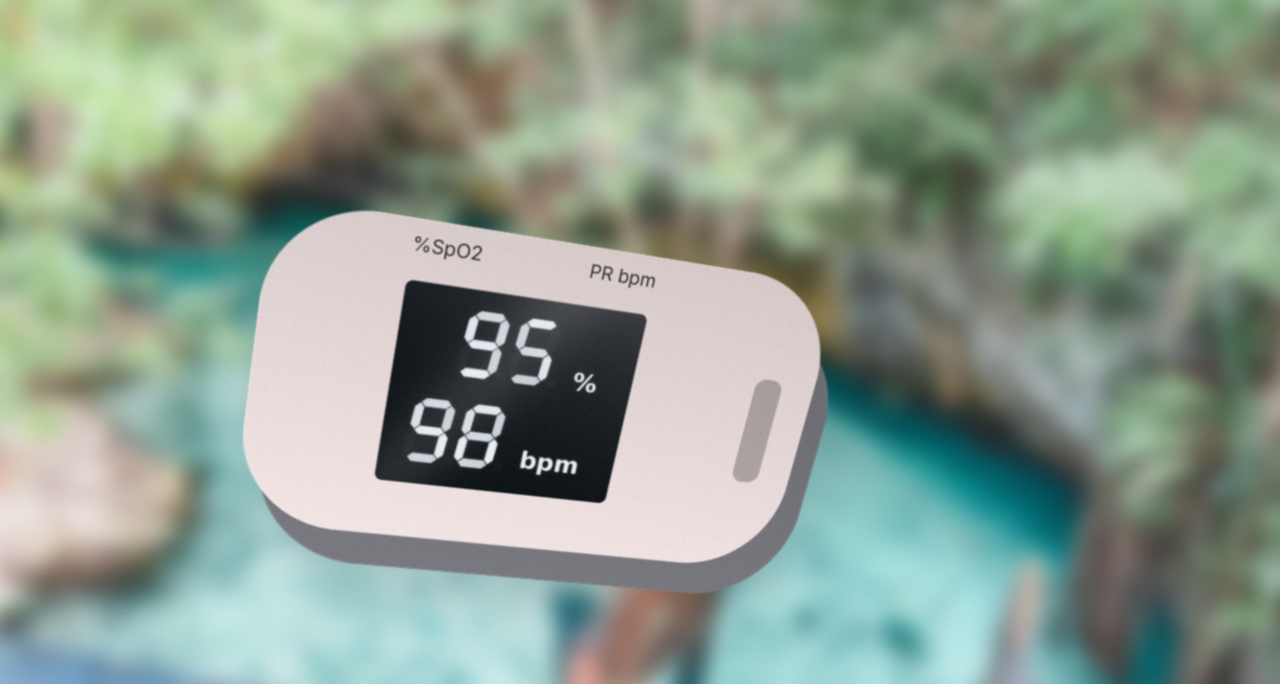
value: 95
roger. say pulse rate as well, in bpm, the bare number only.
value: 98
